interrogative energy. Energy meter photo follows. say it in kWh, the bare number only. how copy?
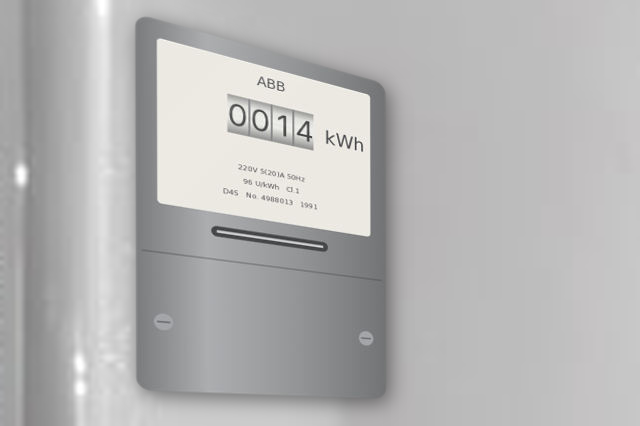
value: 14
